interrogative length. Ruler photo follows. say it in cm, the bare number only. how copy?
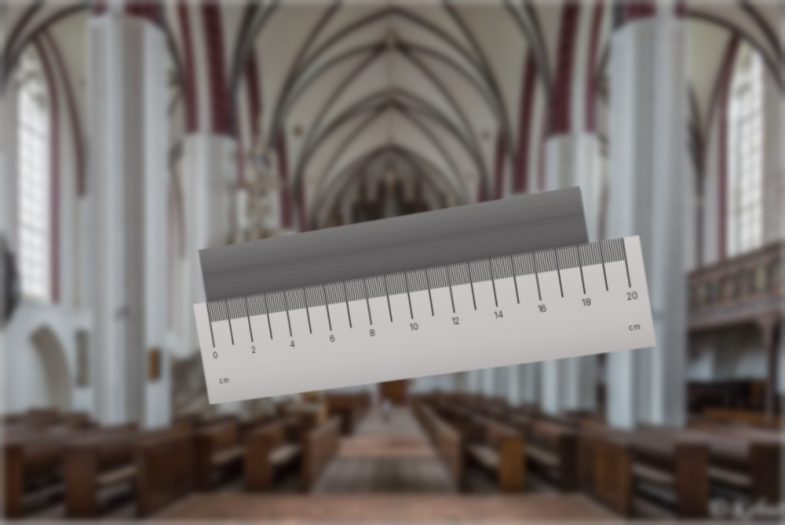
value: 18.5
